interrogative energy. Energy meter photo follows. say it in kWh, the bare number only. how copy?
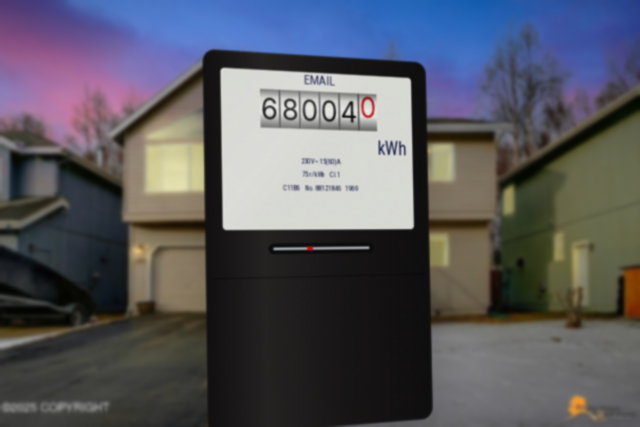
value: 68004.0
